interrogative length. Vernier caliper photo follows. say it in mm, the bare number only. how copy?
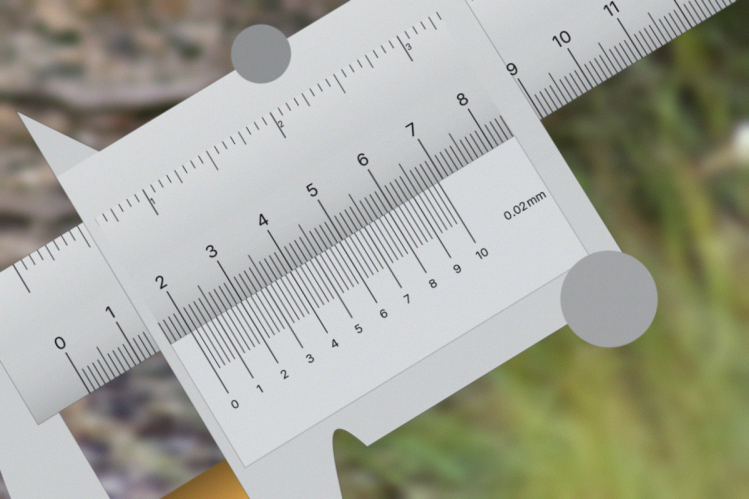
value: 20.0
